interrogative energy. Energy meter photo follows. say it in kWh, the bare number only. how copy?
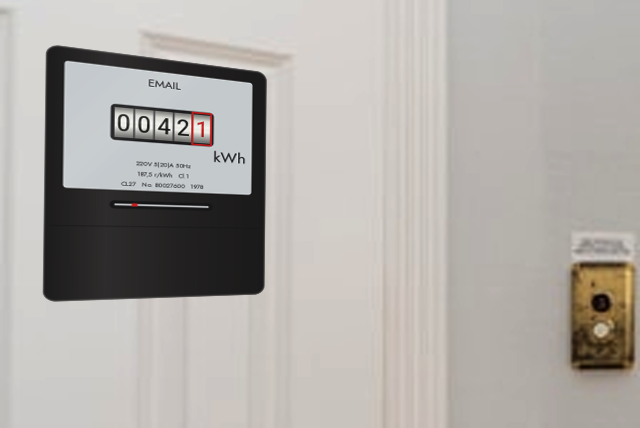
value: 42.1
